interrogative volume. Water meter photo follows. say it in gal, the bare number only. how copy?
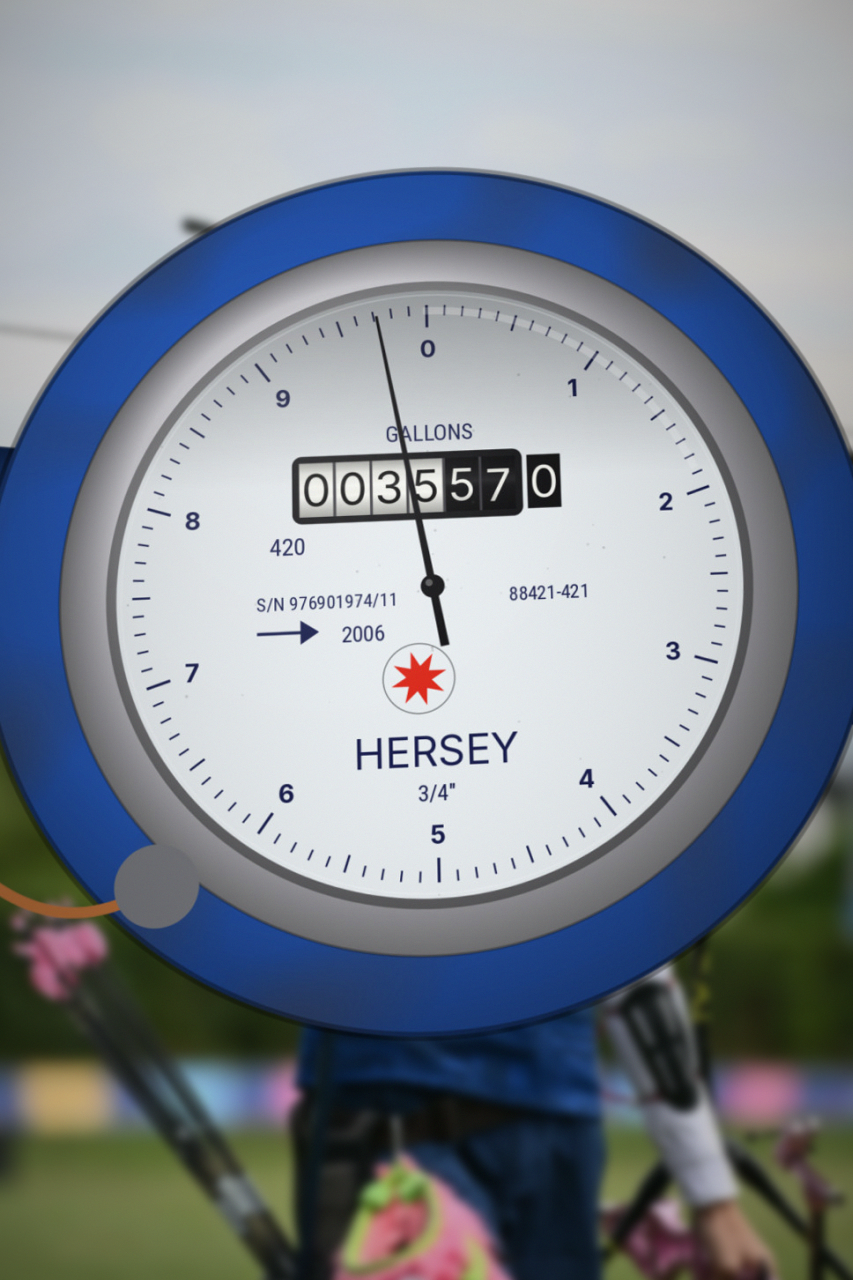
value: 35569.7
